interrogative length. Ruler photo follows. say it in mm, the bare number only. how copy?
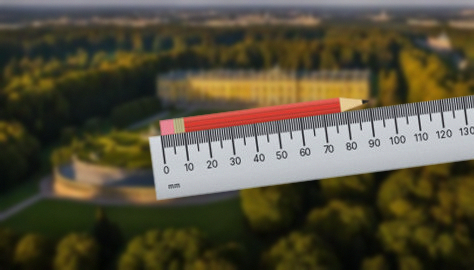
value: 90
